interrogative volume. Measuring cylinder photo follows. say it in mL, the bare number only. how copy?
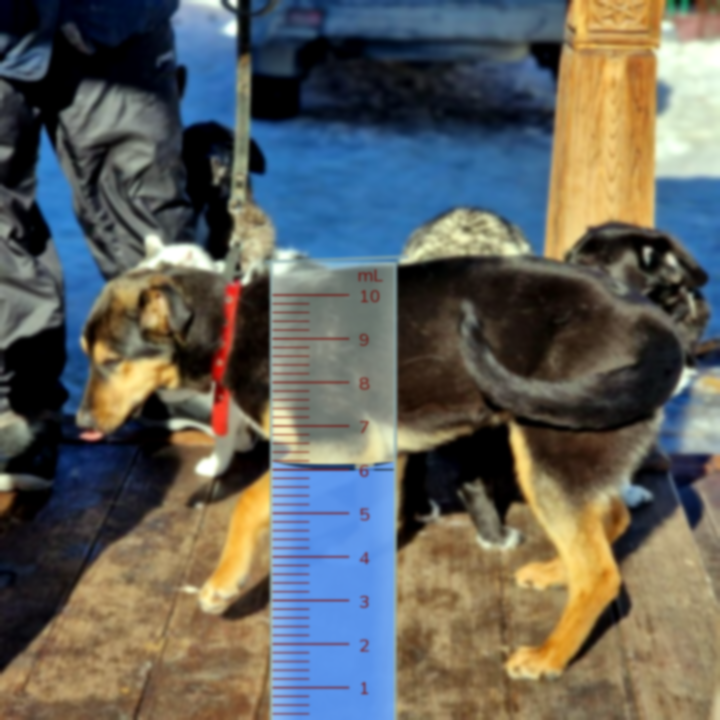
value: 6
